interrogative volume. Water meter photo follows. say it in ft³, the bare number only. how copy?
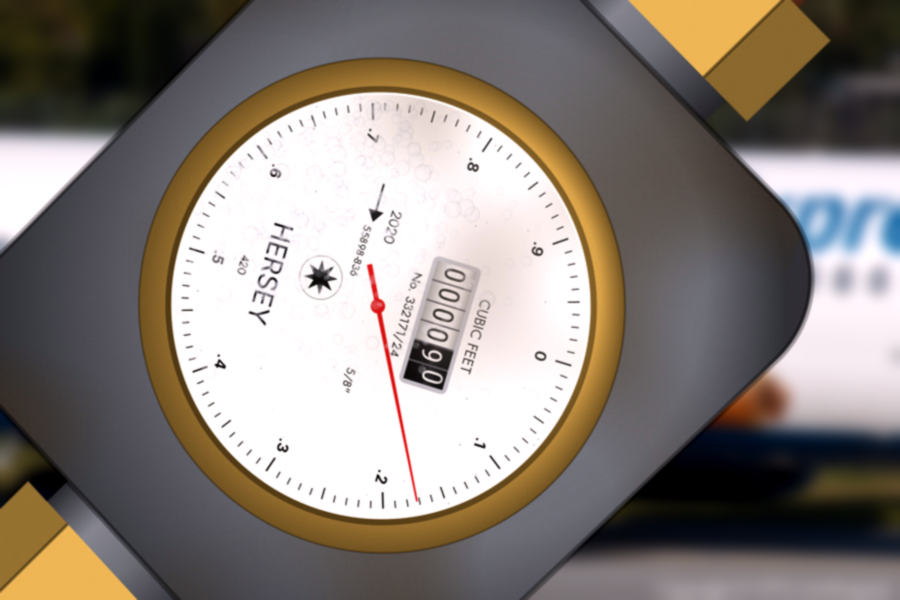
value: 90.17
